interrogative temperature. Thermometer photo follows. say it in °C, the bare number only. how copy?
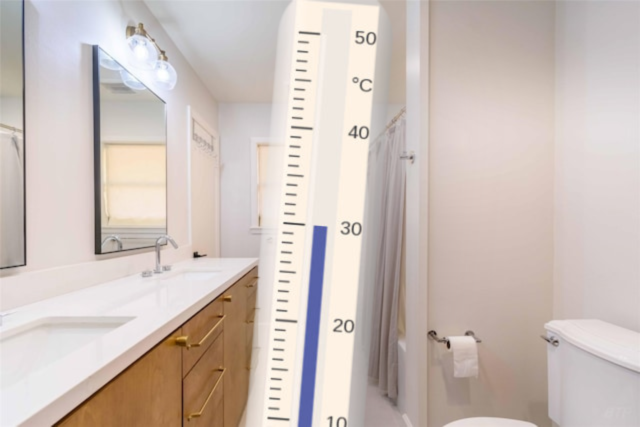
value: 30
